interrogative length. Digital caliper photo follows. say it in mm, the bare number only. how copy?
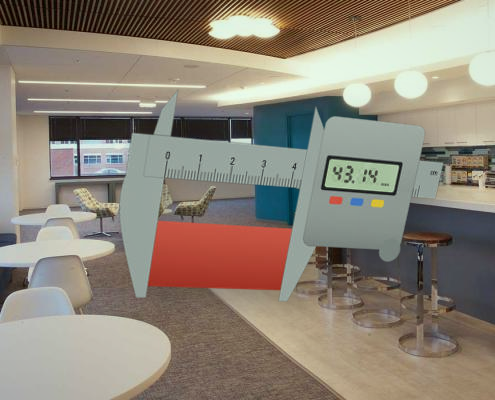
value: 43.14
